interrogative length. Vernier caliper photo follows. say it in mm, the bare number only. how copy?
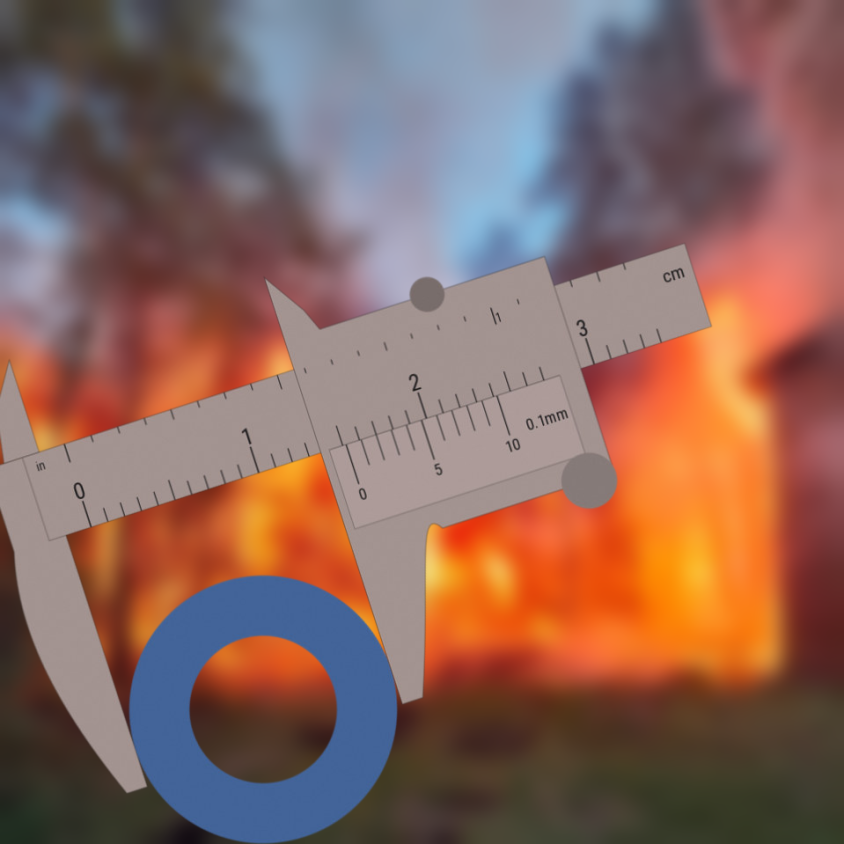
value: 15.2
